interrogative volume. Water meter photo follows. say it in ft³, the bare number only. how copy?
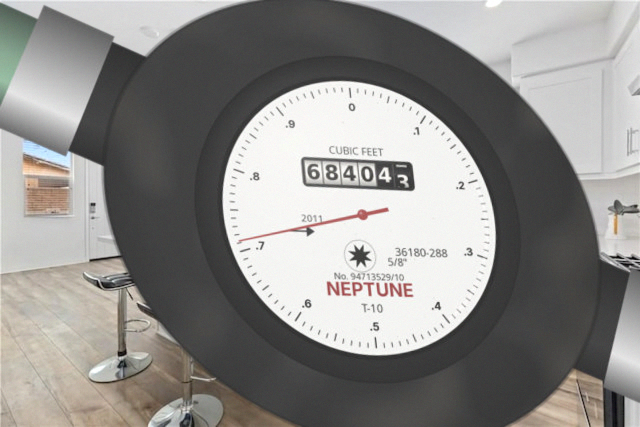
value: 684042.71
